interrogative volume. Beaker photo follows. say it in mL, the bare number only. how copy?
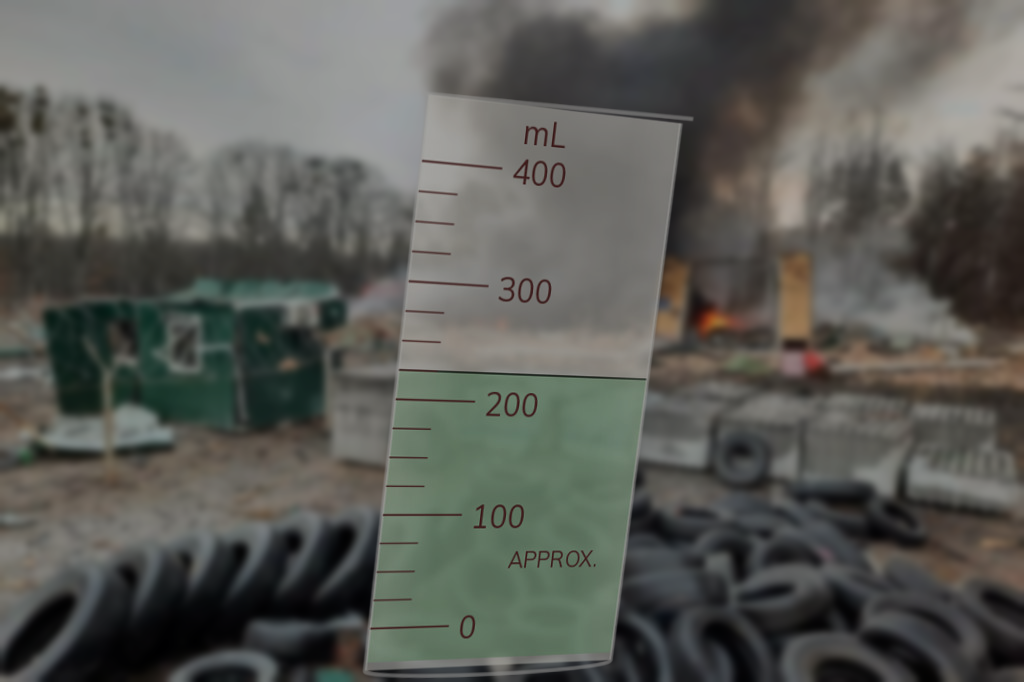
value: 225
